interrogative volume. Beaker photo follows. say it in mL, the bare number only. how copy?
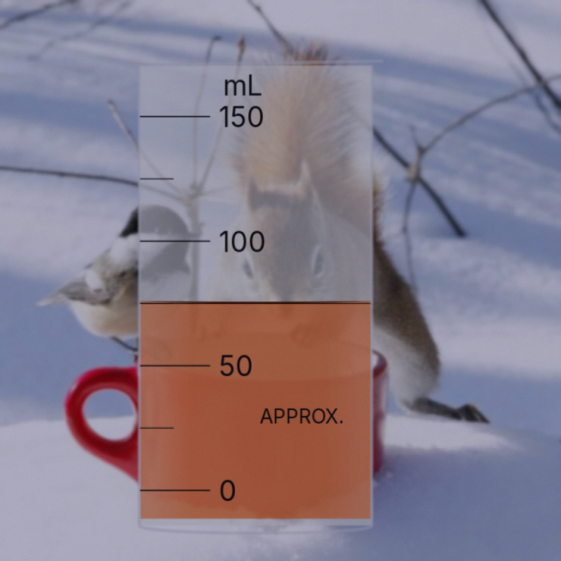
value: 75
